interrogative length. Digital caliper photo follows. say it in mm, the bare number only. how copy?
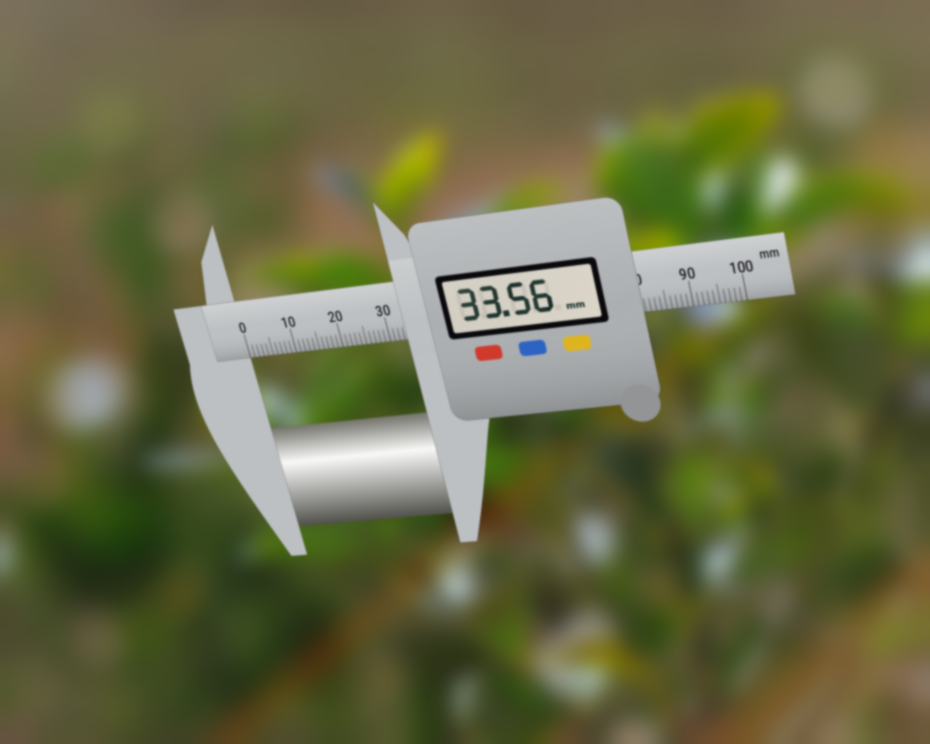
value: 33.56
